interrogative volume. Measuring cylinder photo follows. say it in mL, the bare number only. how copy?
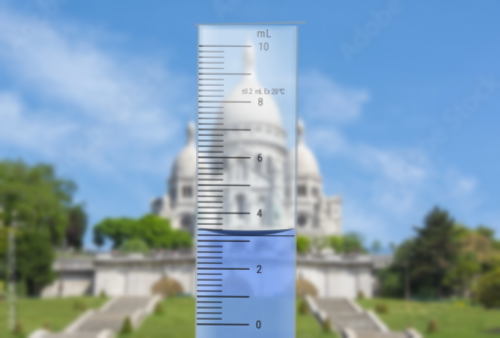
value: 3.2
